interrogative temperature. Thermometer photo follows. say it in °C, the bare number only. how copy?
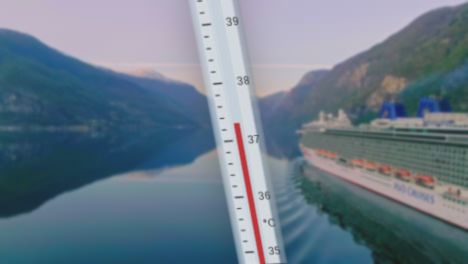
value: 37.3
